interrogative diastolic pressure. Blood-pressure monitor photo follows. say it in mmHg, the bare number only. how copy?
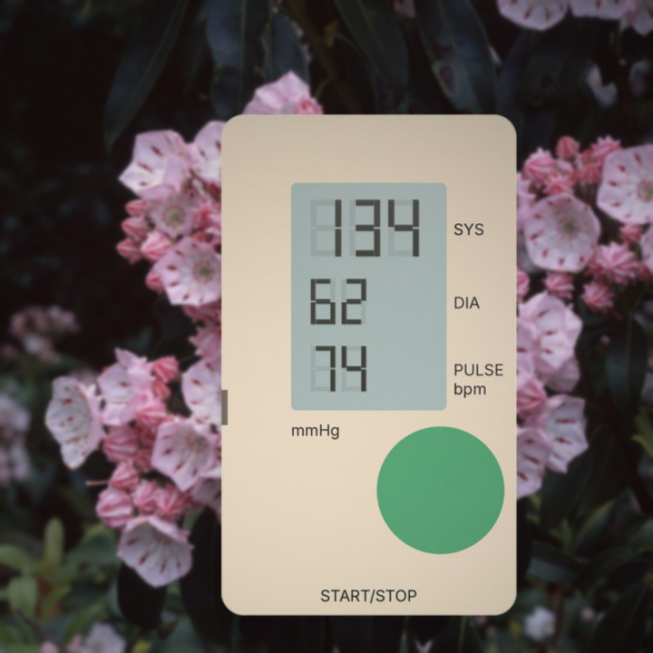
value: 62
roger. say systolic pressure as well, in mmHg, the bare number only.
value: 134
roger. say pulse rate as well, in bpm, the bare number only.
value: 74
